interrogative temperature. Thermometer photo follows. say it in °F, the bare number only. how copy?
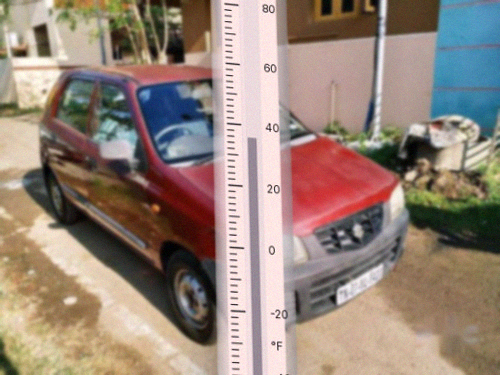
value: 36
